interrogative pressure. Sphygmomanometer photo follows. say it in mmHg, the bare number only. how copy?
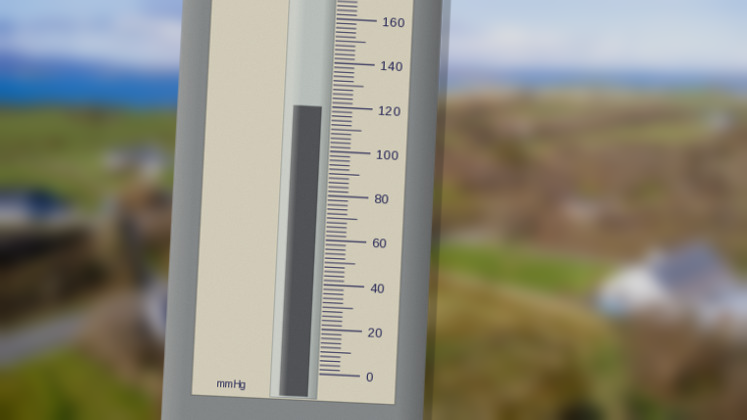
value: 120
